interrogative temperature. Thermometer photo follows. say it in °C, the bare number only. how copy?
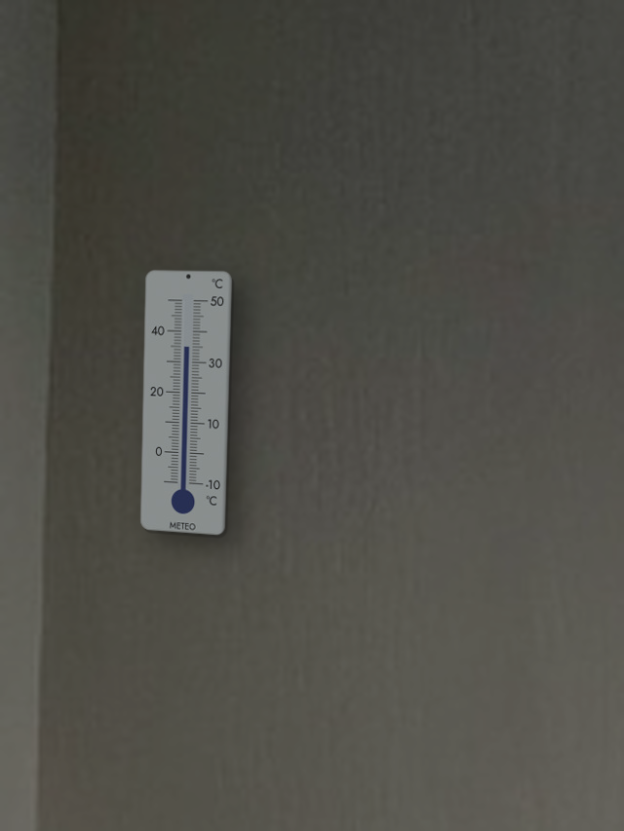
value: 35
